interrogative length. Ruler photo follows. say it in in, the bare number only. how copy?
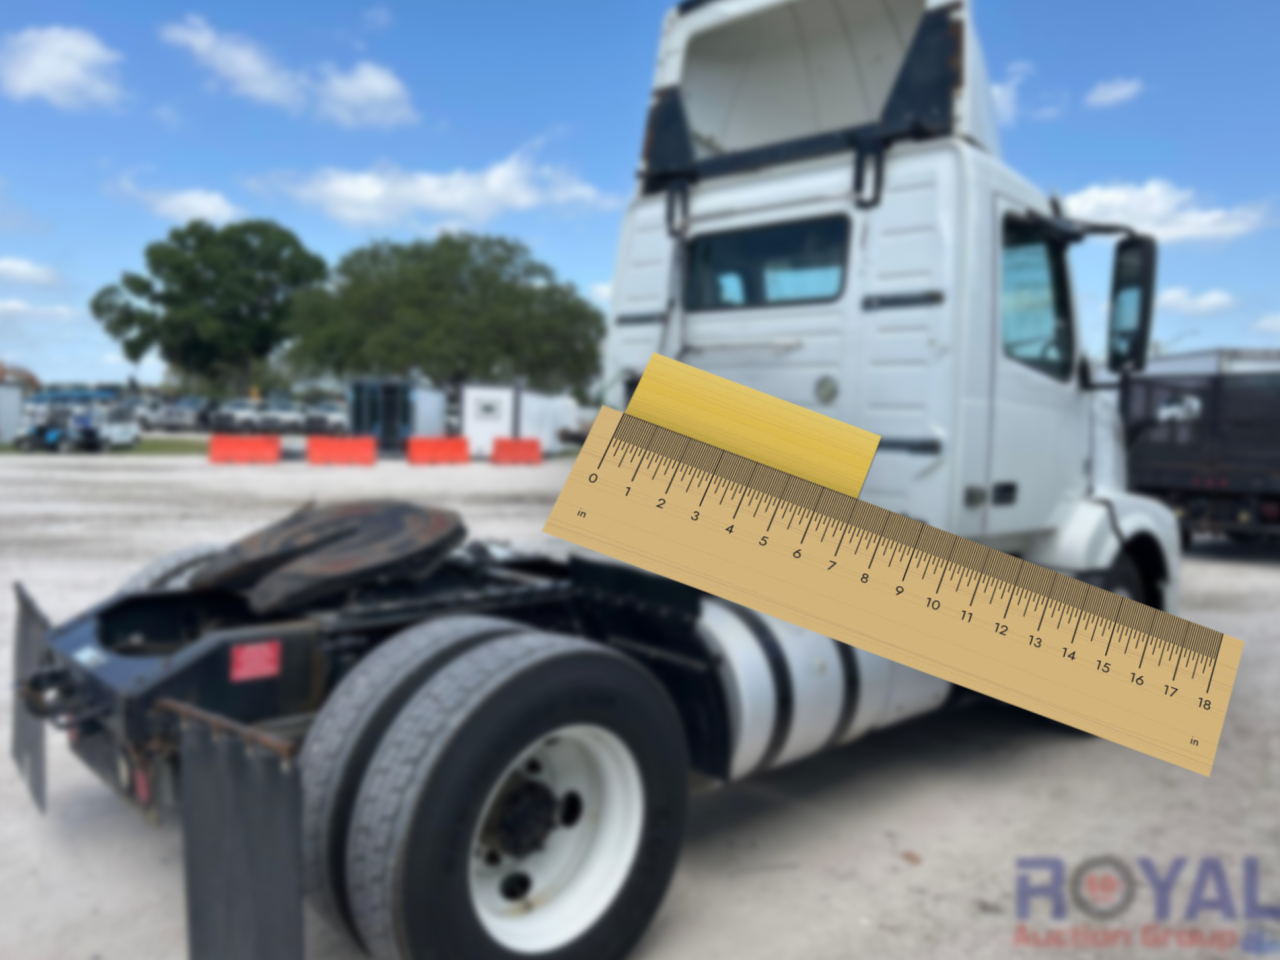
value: 7
